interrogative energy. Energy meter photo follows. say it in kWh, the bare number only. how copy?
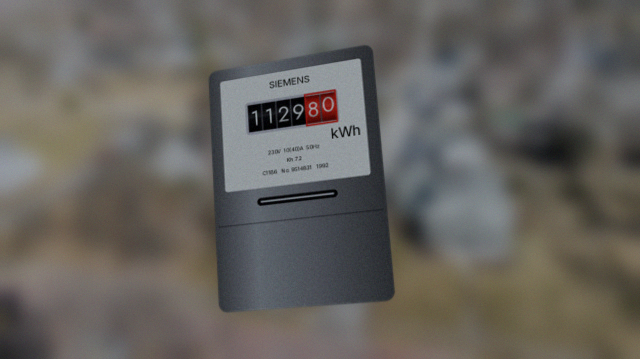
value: 1129.80
